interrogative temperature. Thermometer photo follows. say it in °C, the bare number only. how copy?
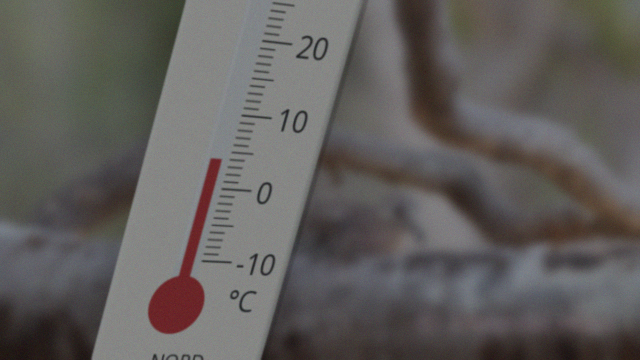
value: 4
